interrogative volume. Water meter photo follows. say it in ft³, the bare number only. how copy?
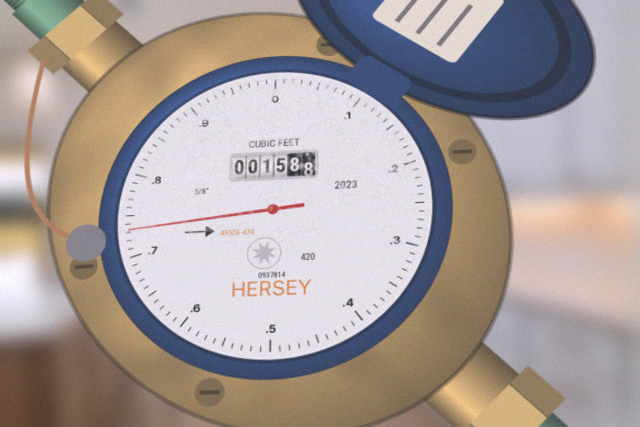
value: 1587.73
